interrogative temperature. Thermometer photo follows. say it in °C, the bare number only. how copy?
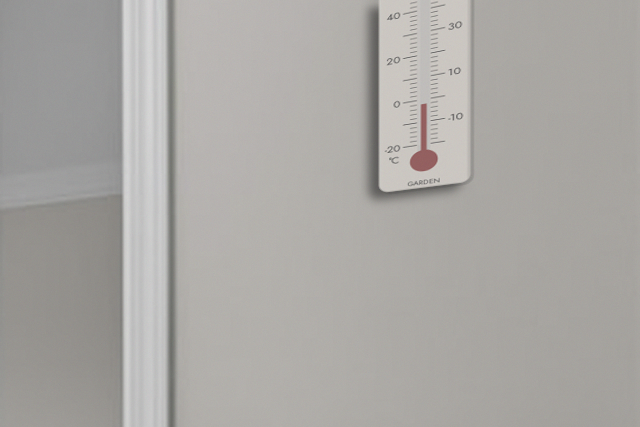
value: -2
